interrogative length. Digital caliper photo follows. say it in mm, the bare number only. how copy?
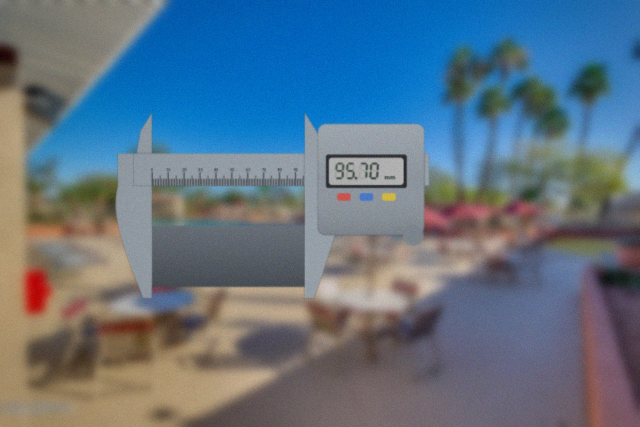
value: 95.70
